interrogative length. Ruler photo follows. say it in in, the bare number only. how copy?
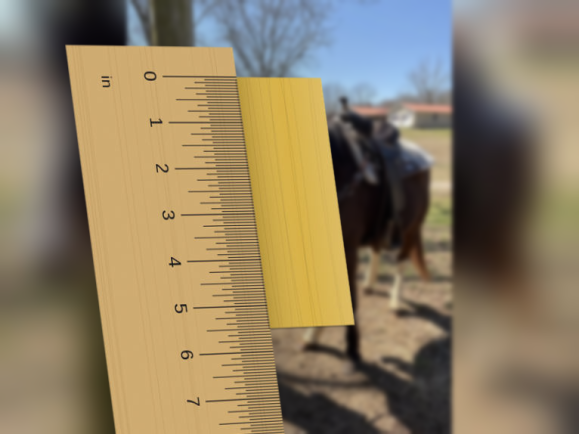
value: 5.5
